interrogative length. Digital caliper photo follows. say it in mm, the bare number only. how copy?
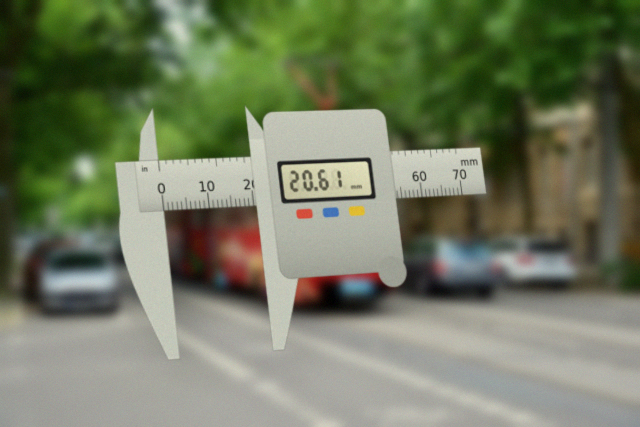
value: 20.61
